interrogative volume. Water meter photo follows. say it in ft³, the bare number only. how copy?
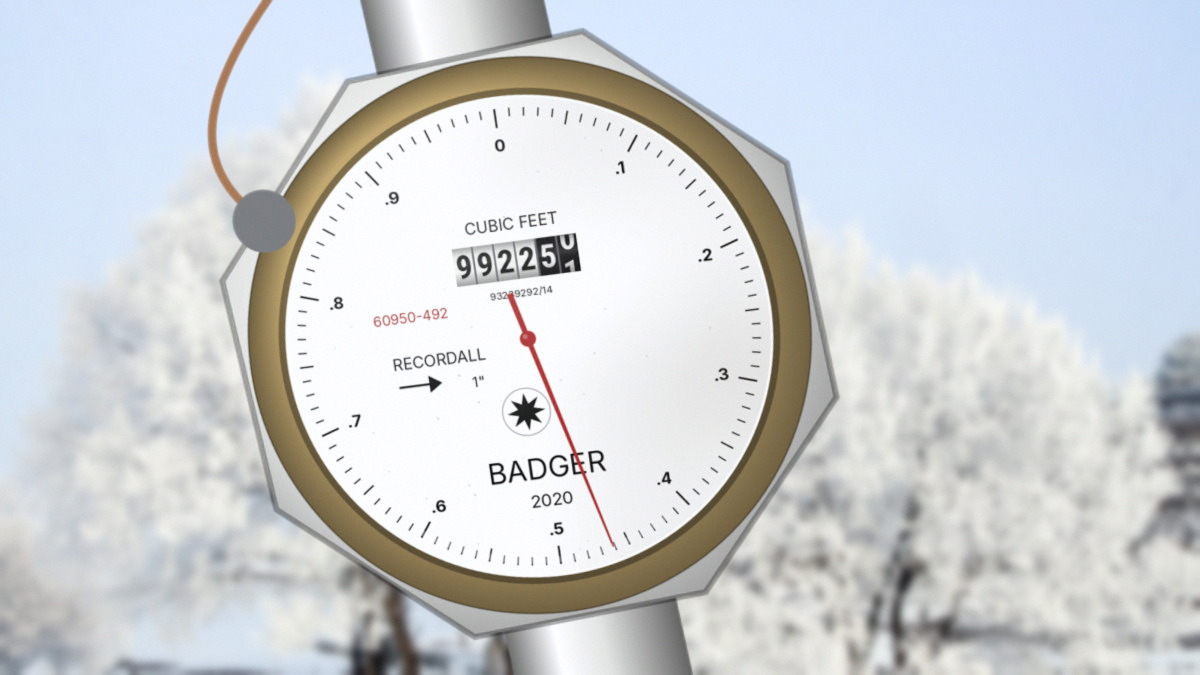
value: 992250.46
